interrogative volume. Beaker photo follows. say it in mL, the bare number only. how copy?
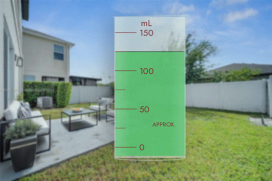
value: 125
